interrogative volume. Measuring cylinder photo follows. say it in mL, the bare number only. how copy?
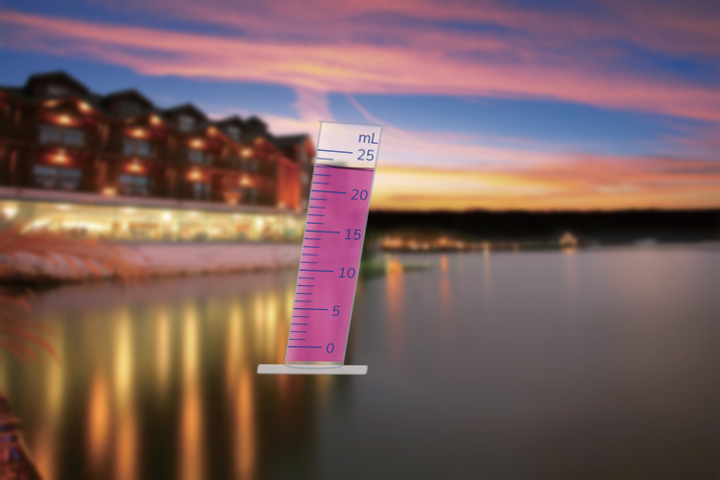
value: 23
